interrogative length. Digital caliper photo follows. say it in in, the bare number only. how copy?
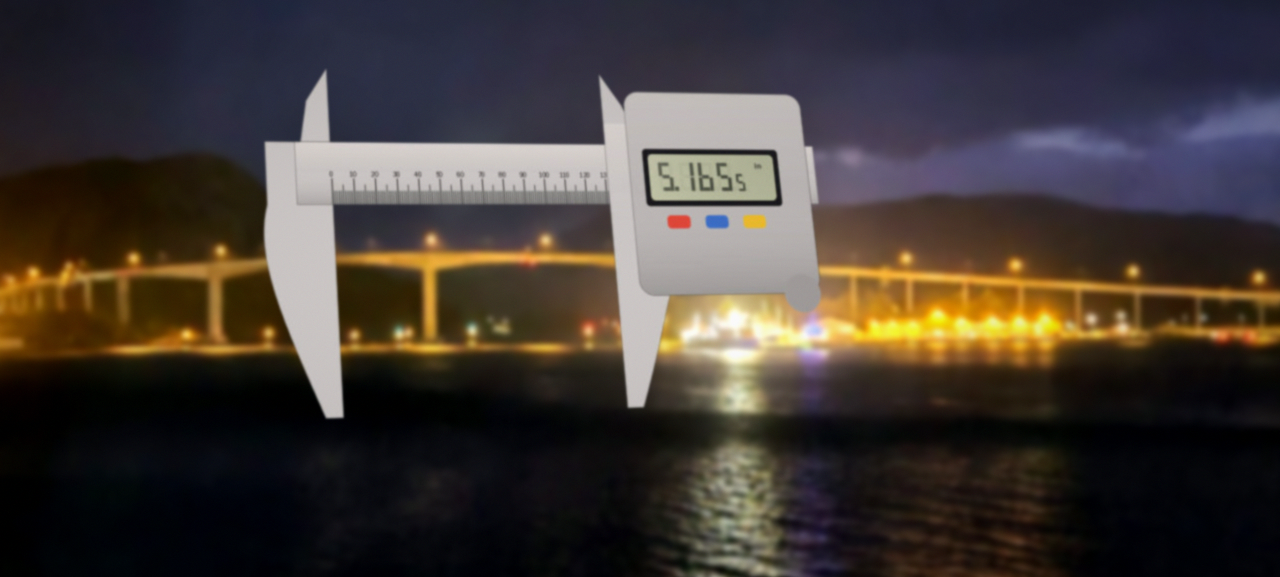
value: 5.1655
